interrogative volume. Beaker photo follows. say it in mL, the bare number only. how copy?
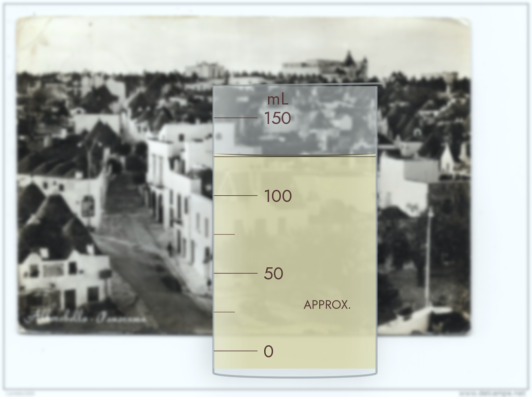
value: 125
